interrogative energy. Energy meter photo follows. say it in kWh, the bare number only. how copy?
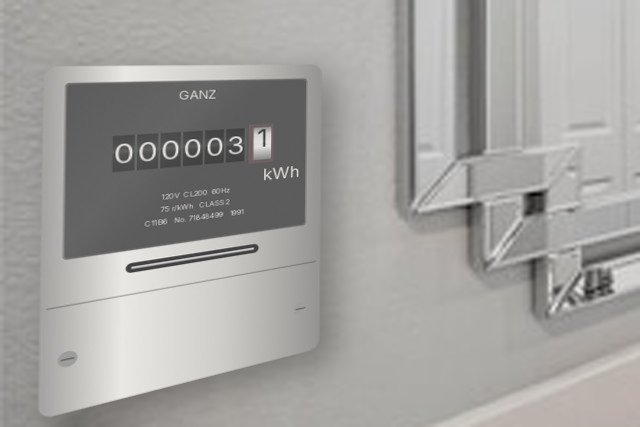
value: 3.1
